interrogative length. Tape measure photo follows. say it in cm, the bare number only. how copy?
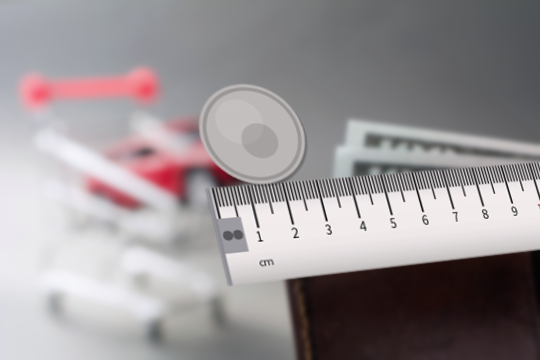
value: 3
